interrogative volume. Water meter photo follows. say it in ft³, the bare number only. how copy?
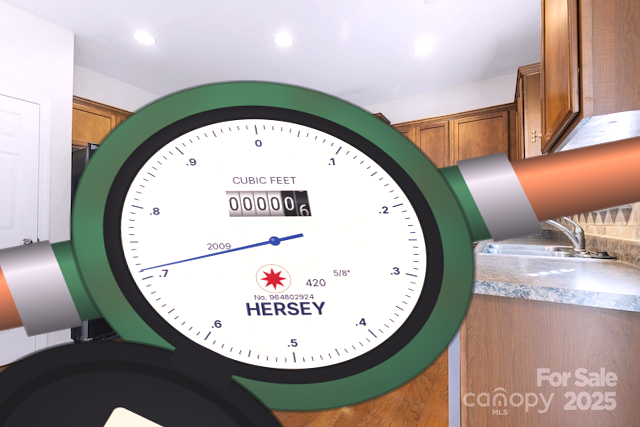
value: 5.71
